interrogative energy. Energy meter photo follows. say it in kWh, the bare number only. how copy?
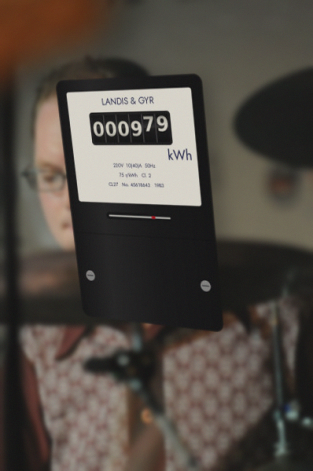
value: 979
